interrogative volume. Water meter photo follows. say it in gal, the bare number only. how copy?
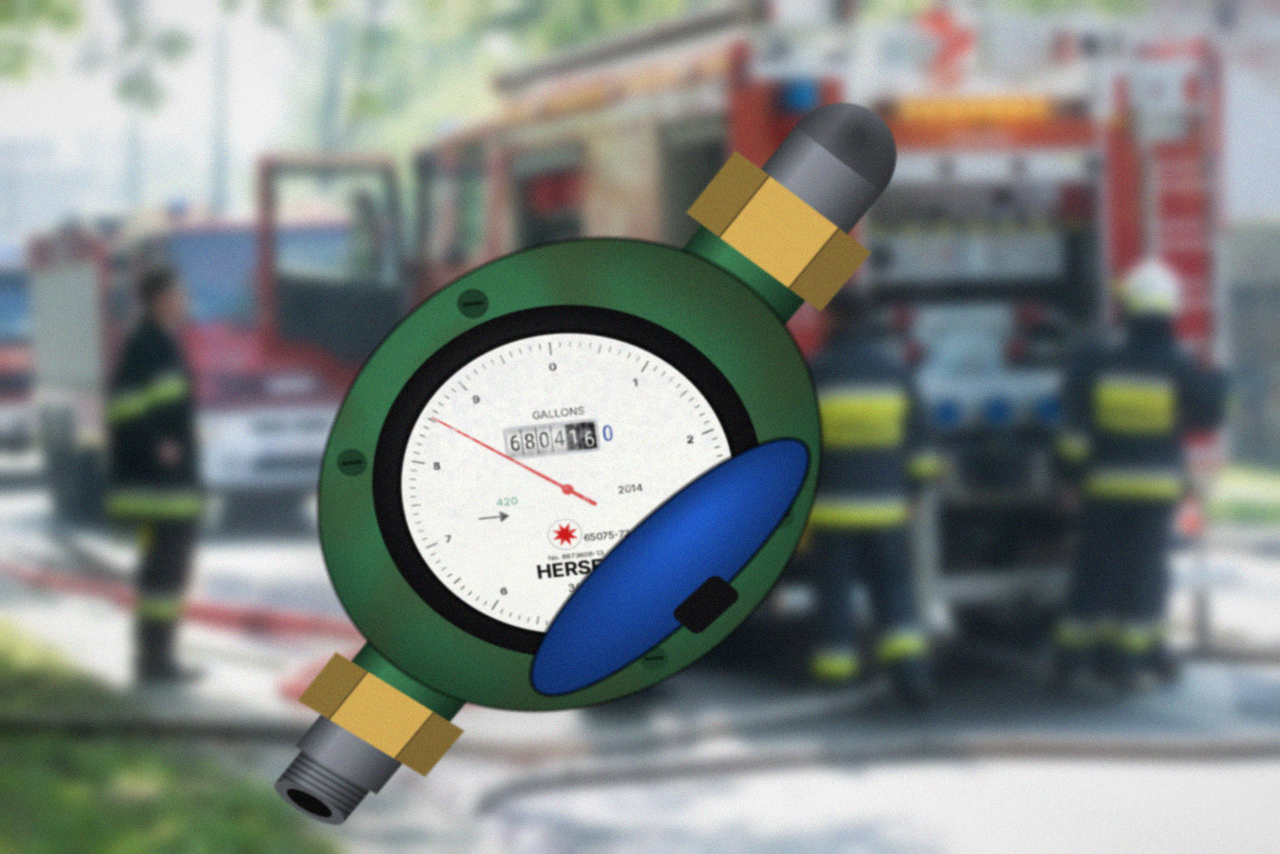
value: 6804158.5
